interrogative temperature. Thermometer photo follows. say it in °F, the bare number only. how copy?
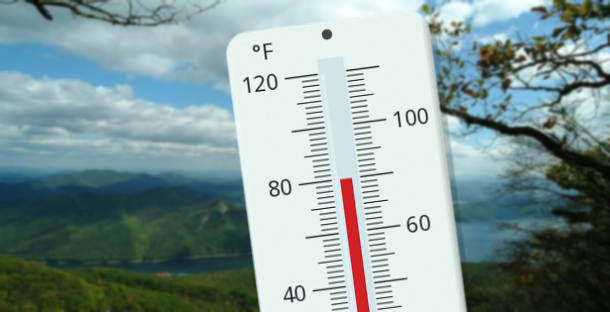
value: 80
